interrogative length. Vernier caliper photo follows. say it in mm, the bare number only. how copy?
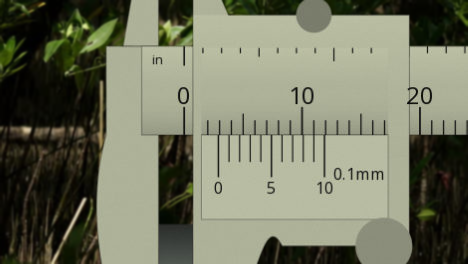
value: 2.9
